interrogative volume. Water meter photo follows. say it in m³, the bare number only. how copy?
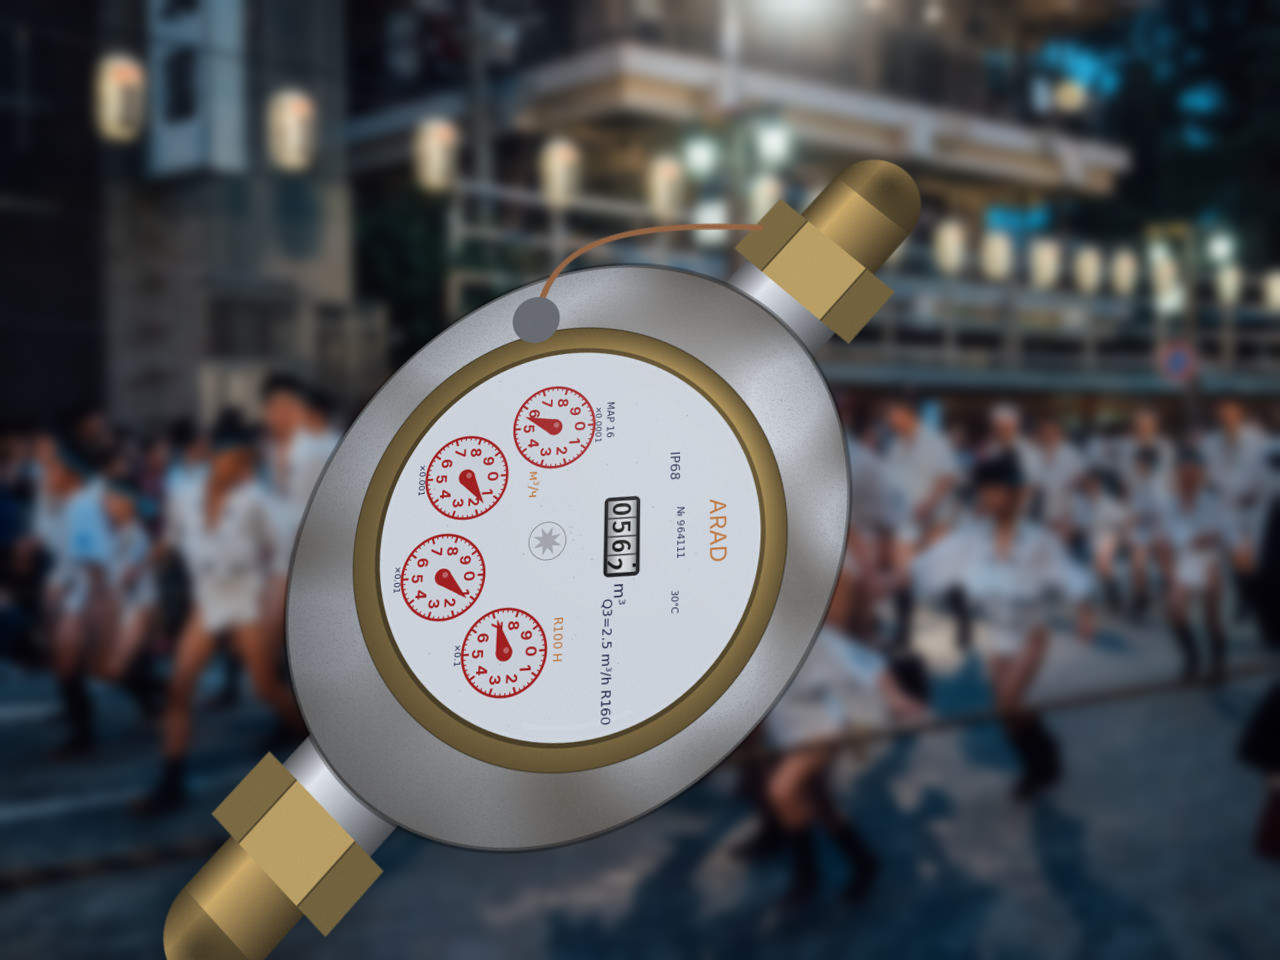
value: 561.7115
